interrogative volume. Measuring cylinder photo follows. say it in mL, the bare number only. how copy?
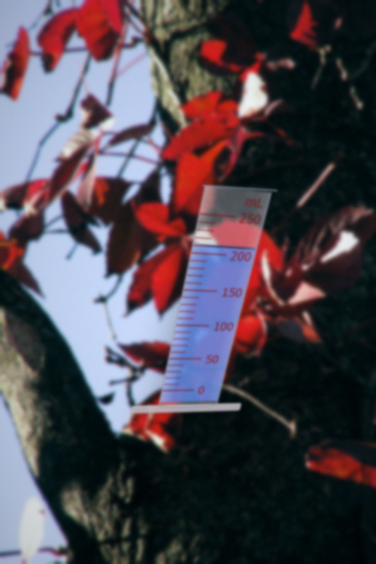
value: 210
